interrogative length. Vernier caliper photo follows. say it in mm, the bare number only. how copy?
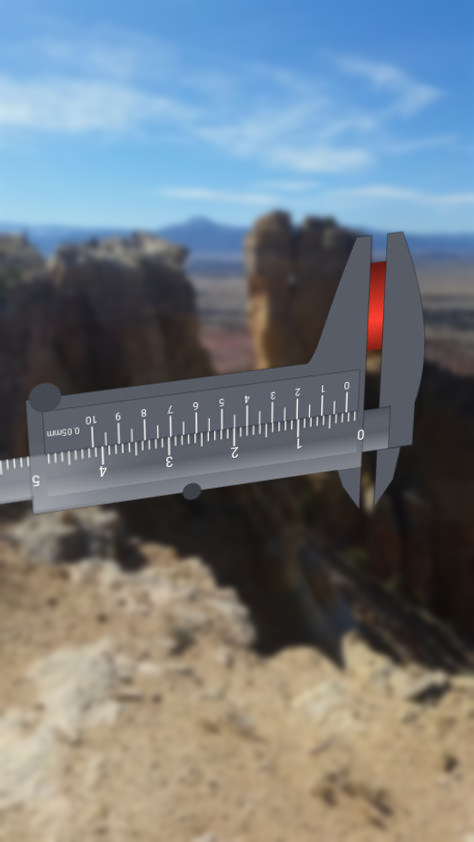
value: 2.4
